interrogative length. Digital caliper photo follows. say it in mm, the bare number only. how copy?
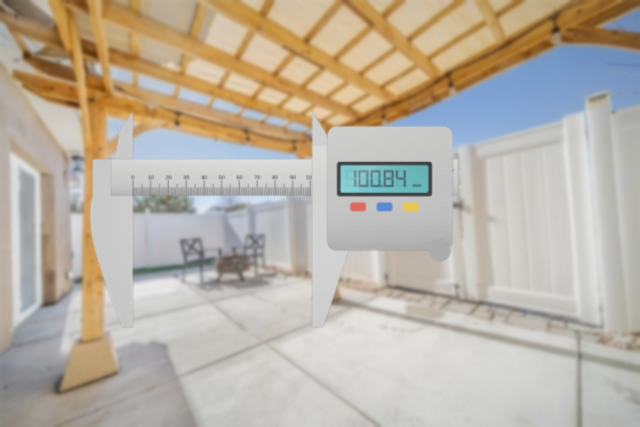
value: 100.84
